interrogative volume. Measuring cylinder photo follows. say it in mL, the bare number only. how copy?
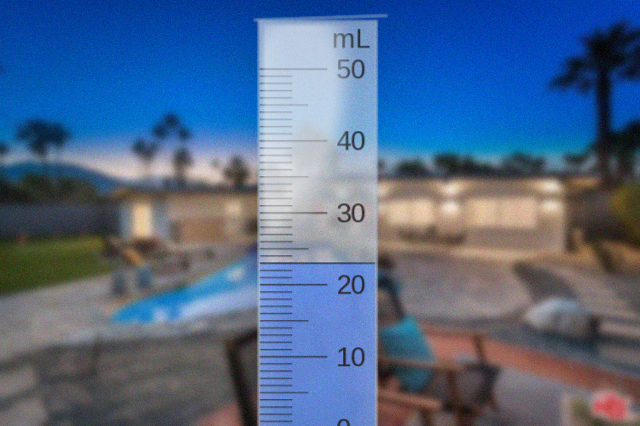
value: 23
